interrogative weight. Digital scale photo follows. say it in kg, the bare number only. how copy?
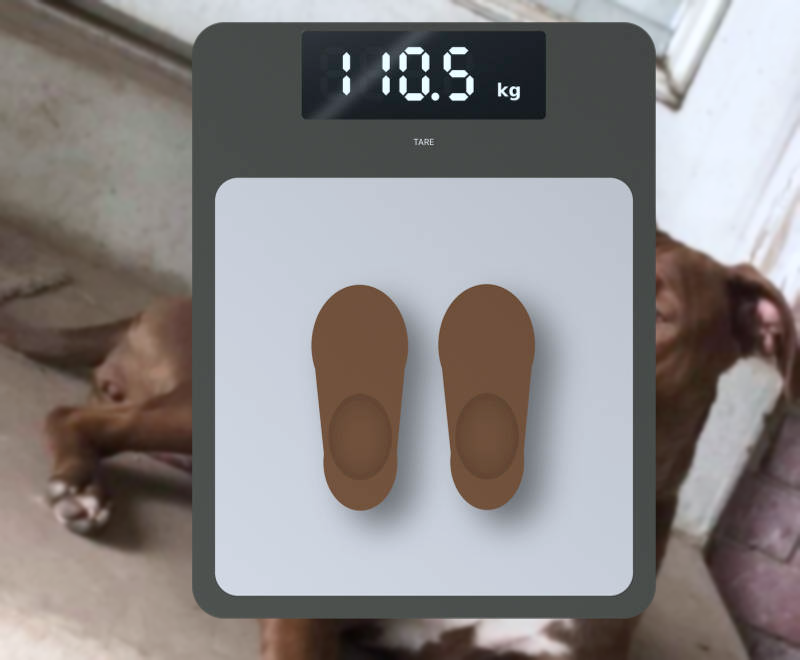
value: 110.5
